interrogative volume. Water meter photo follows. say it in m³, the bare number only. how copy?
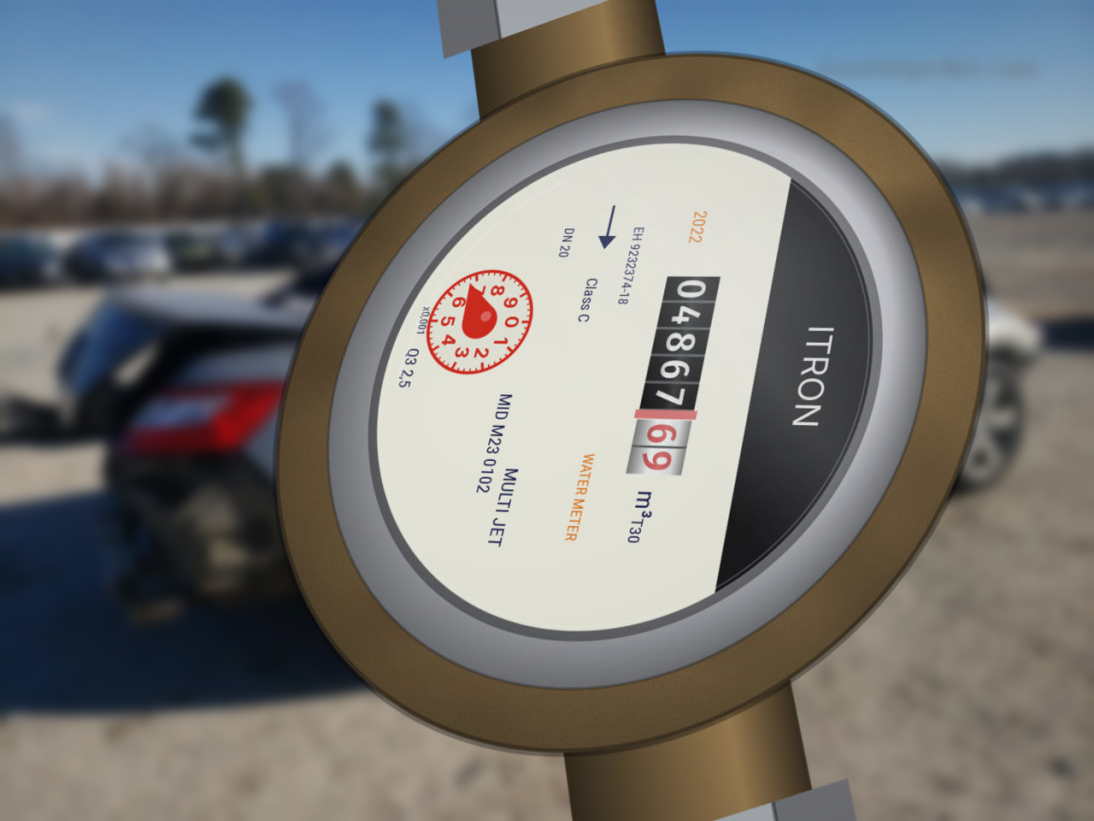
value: 4867.696
